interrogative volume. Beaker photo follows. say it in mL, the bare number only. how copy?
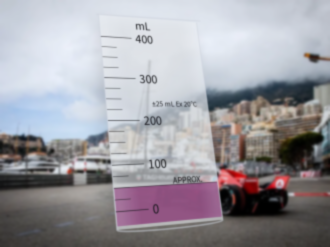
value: 50
